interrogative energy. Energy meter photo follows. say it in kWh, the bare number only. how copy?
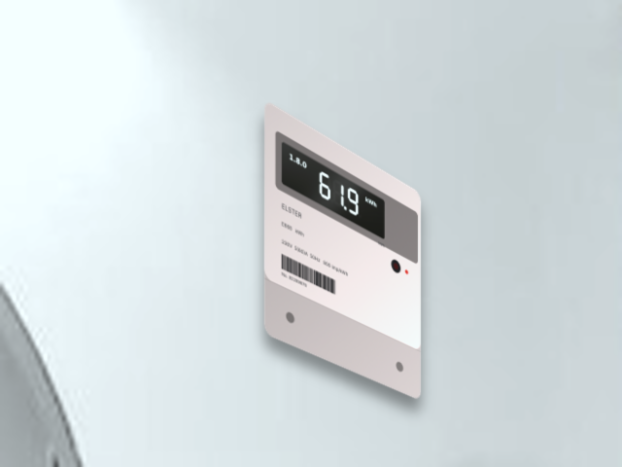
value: 61.9
